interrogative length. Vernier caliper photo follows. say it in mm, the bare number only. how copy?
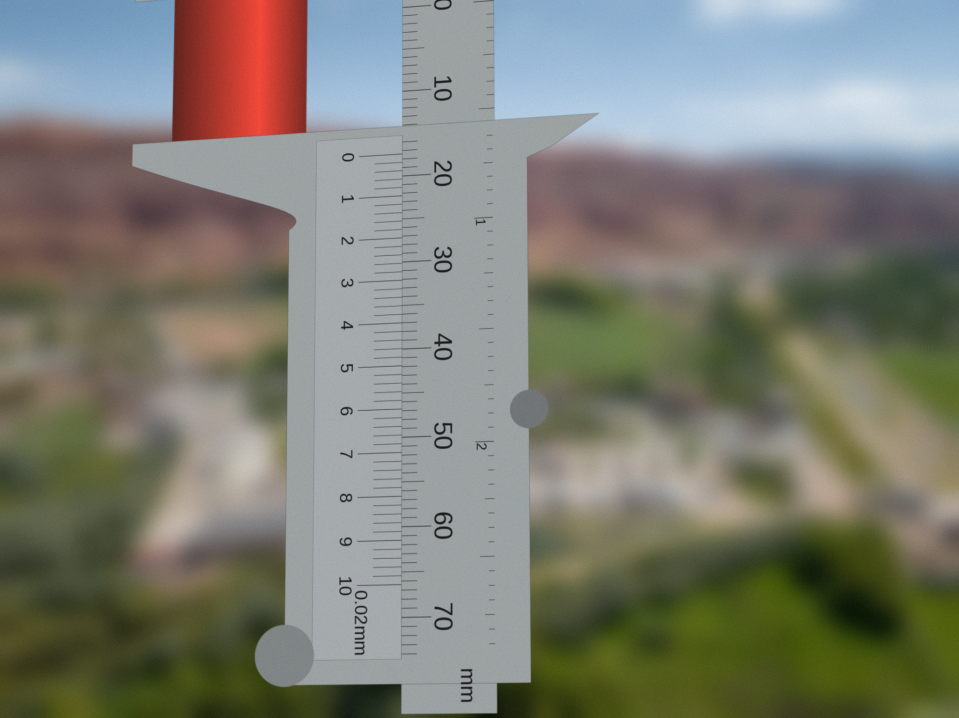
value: 17.4
